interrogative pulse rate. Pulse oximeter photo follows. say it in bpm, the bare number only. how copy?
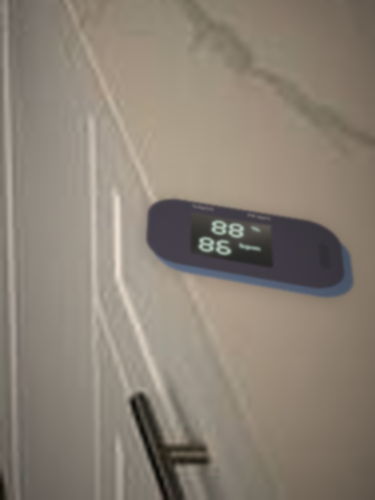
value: 86
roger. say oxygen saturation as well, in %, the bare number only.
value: 88
